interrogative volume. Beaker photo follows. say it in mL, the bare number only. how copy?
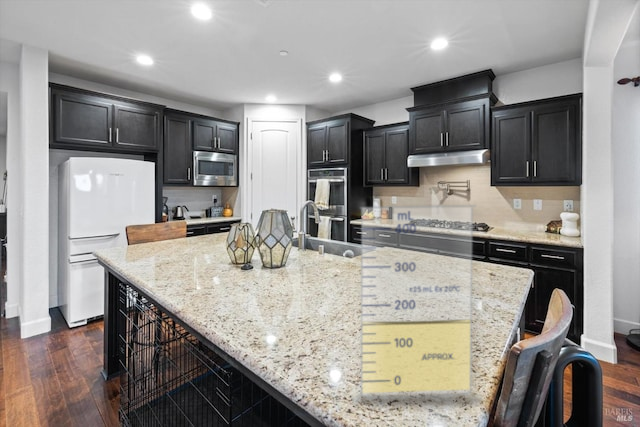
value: 150
